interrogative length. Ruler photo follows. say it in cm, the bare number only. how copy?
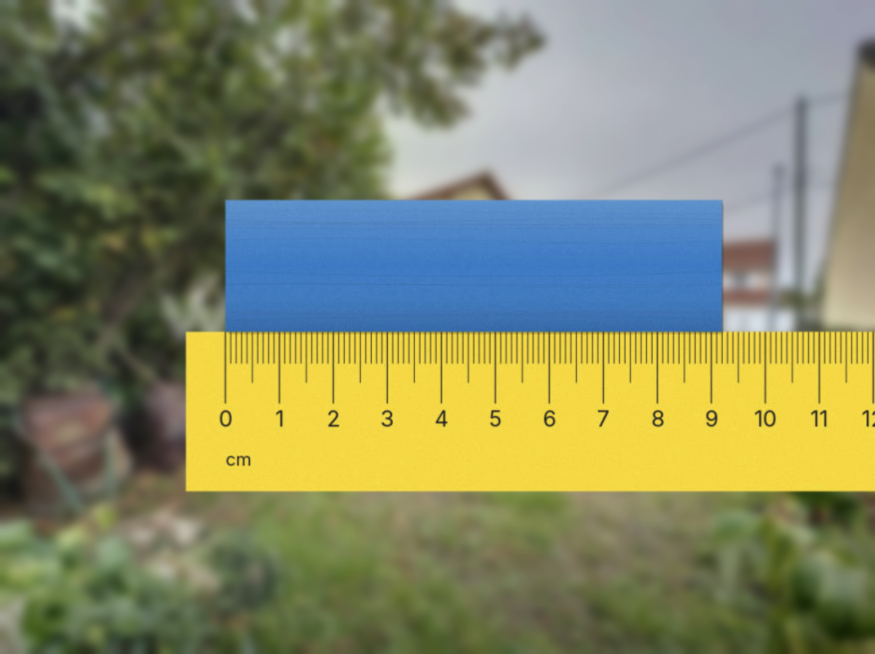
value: 9.2
